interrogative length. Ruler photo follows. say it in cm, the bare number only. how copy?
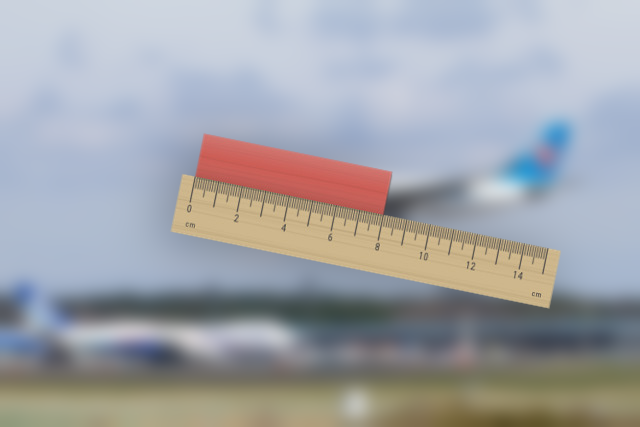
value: 8
